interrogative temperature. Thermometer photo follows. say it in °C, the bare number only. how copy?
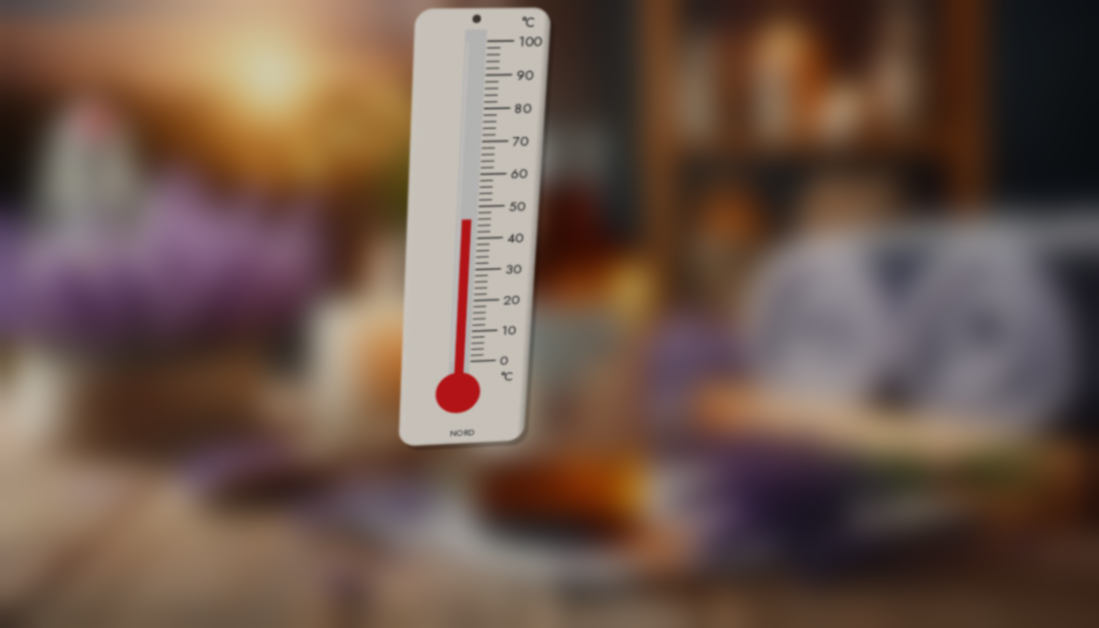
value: 46
